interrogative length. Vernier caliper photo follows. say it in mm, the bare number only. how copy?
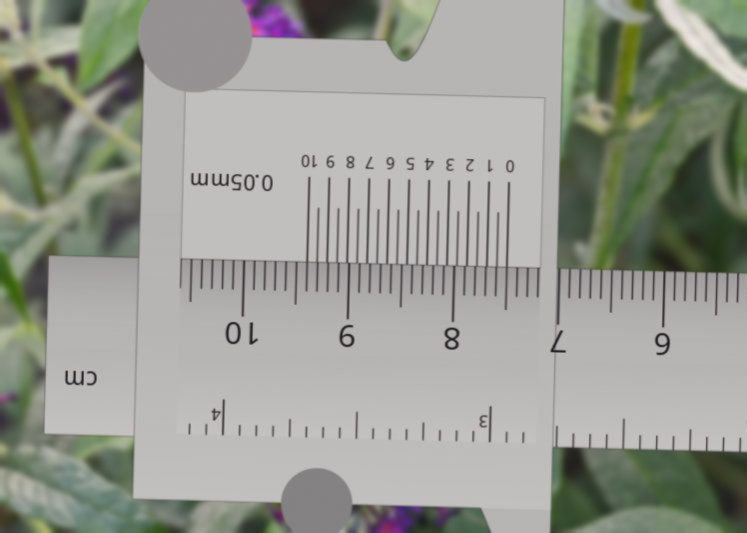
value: 75.0
